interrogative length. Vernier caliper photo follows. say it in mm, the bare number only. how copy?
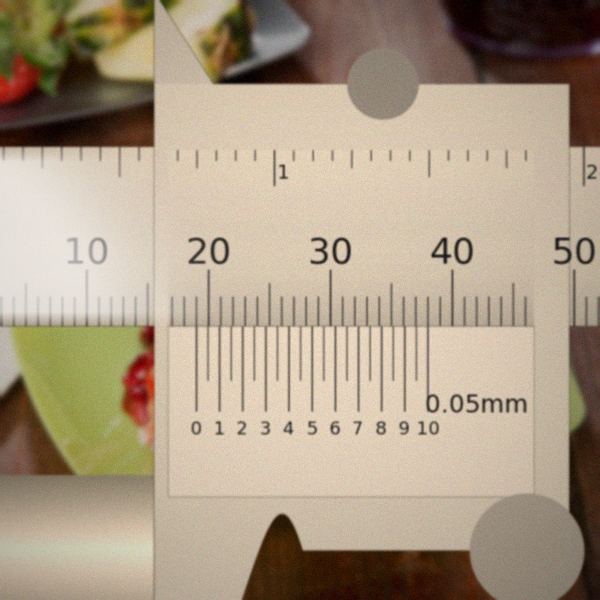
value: 19.0
